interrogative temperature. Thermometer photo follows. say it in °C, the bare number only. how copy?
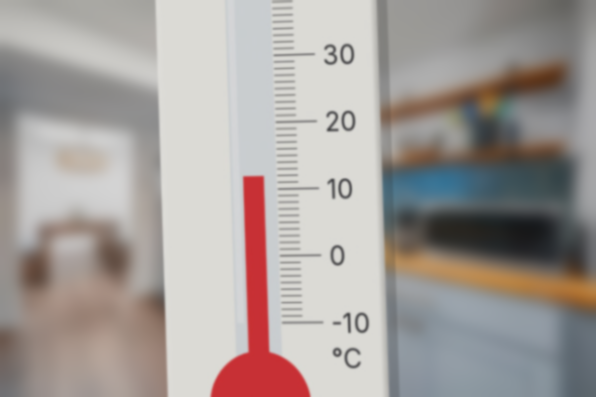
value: 12
